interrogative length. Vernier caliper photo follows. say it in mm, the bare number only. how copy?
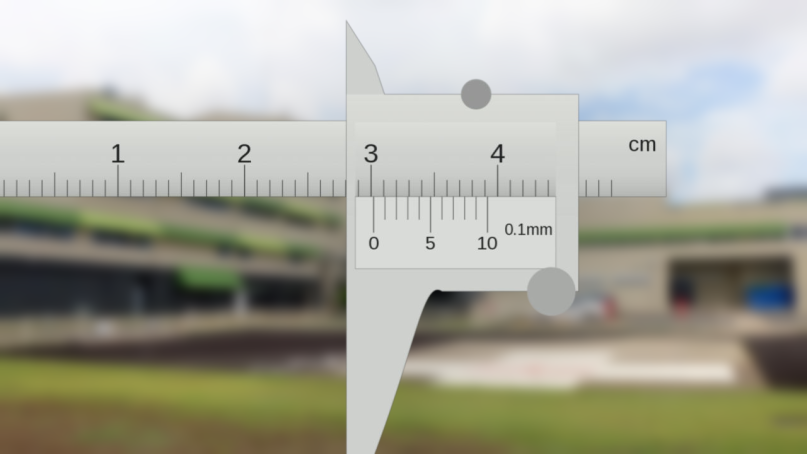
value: 30.2
